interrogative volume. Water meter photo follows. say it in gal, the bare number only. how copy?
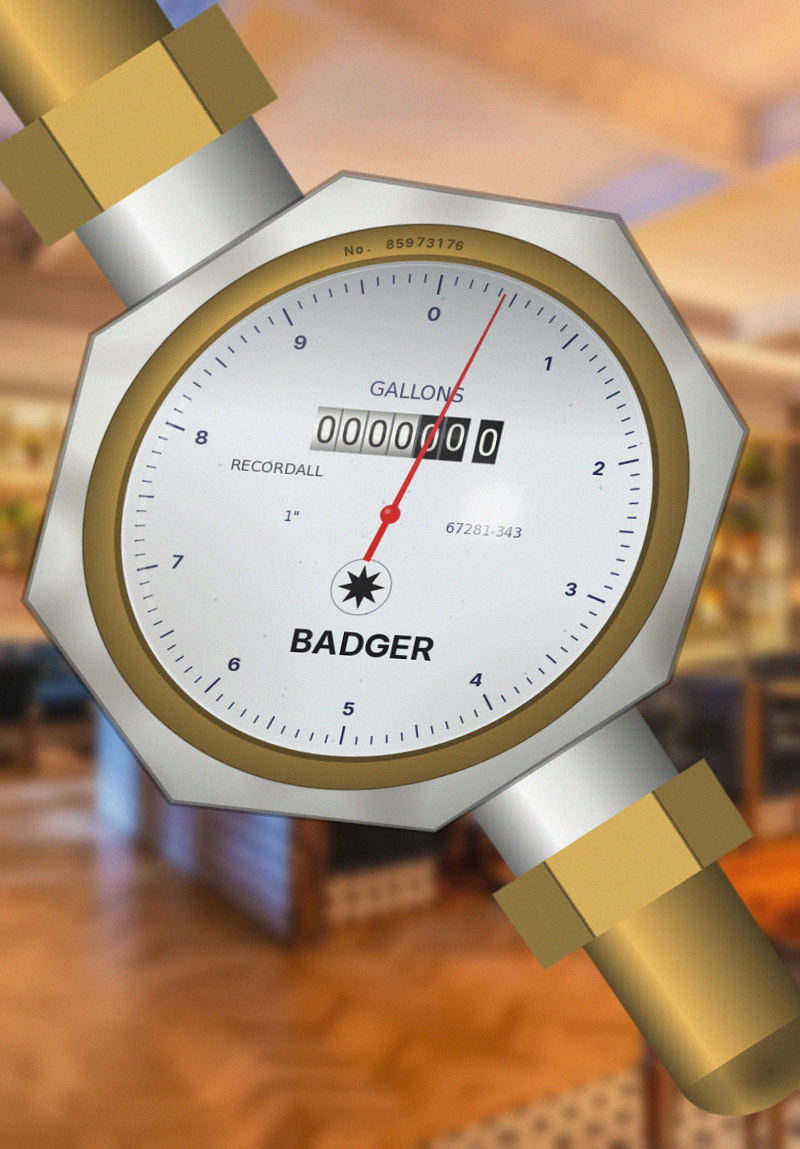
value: 0.4
